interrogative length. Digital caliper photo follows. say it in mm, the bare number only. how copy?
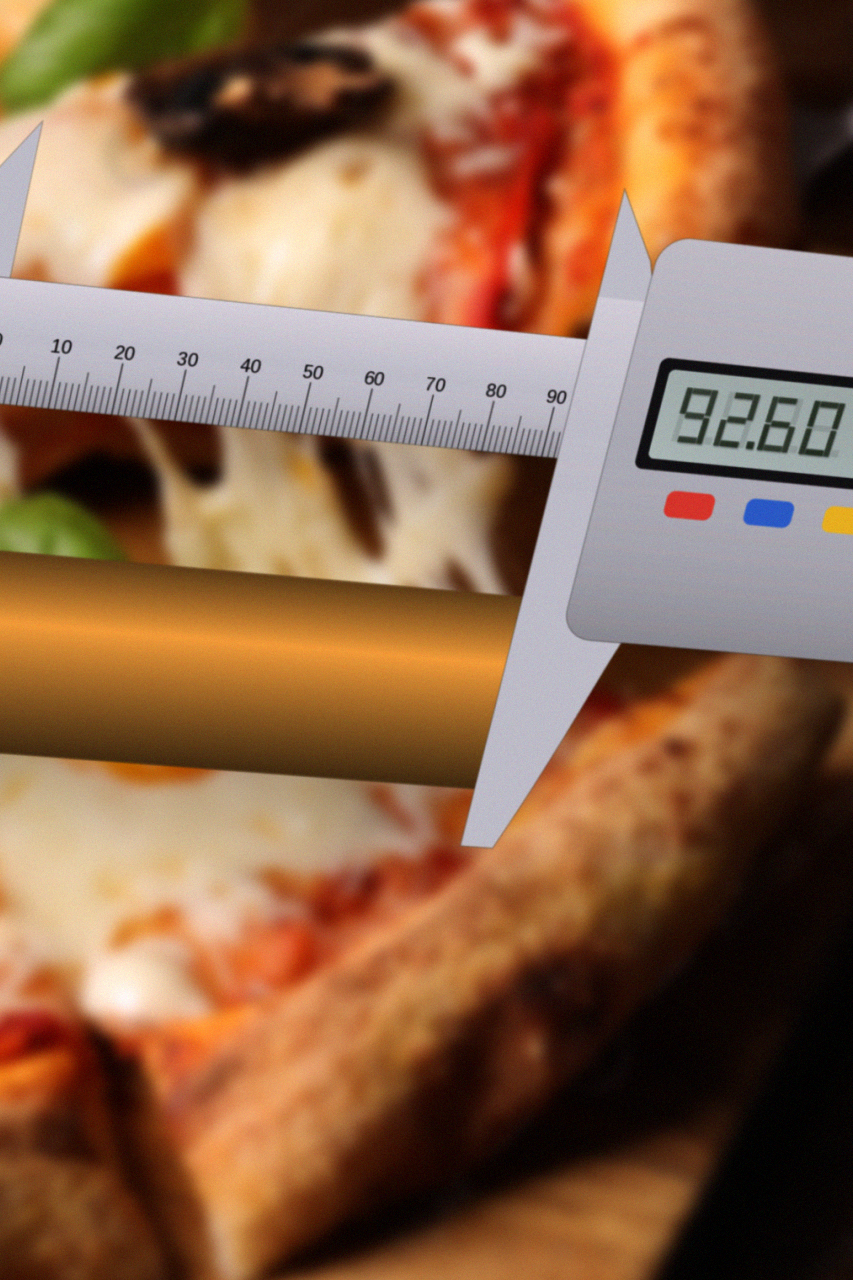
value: 92.60
